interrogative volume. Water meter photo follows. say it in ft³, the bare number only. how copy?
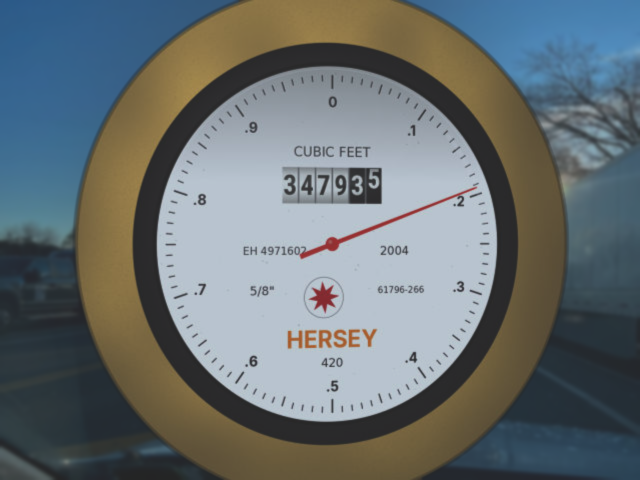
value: 347935.19
